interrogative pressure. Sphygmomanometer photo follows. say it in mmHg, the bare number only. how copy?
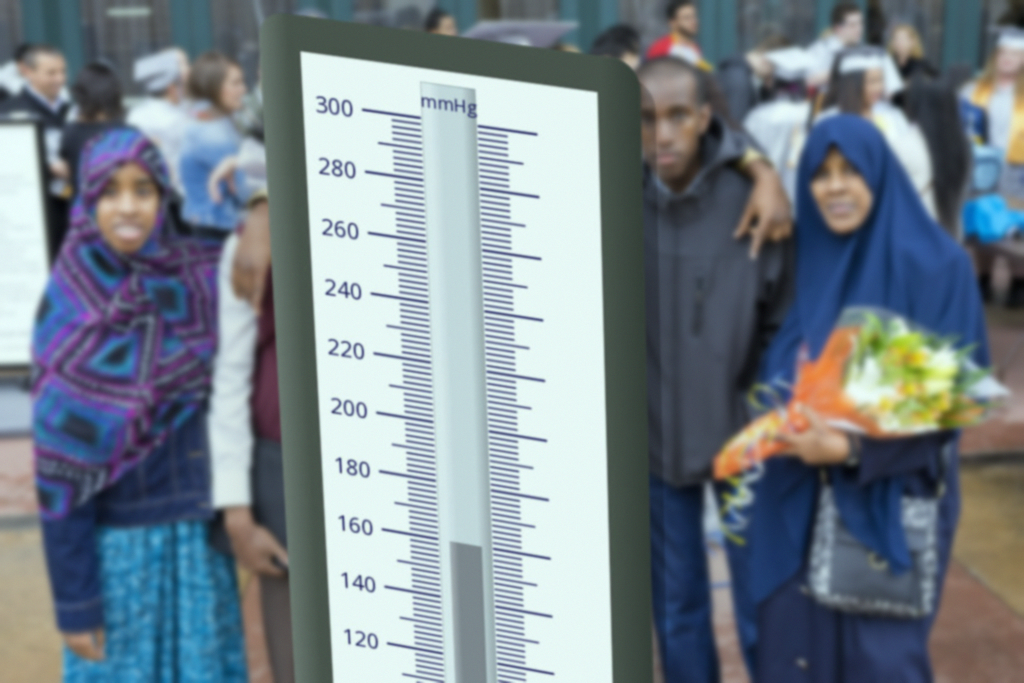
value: 160
